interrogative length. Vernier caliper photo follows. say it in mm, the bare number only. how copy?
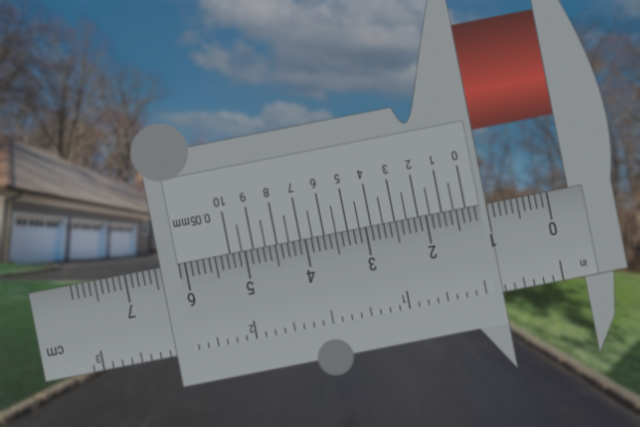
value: 13.5
